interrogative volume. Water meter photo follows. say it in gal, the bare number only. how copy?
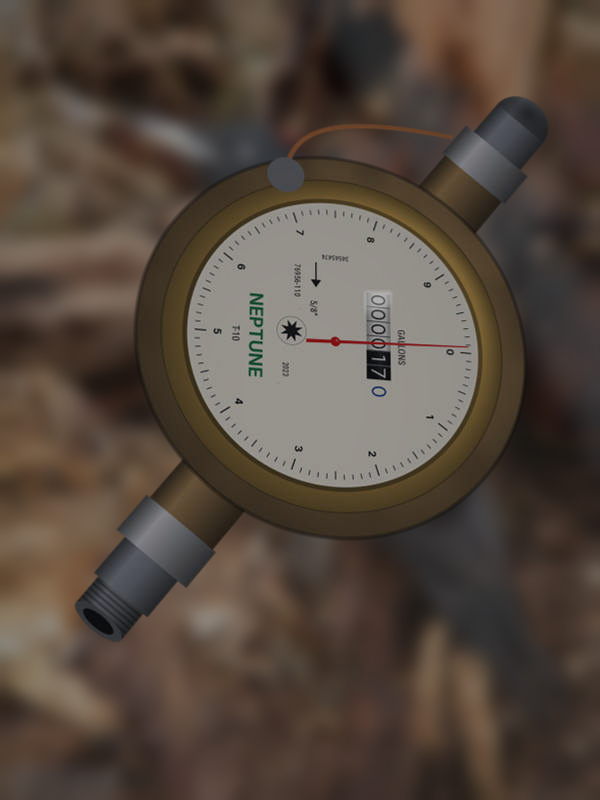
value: 169.9
